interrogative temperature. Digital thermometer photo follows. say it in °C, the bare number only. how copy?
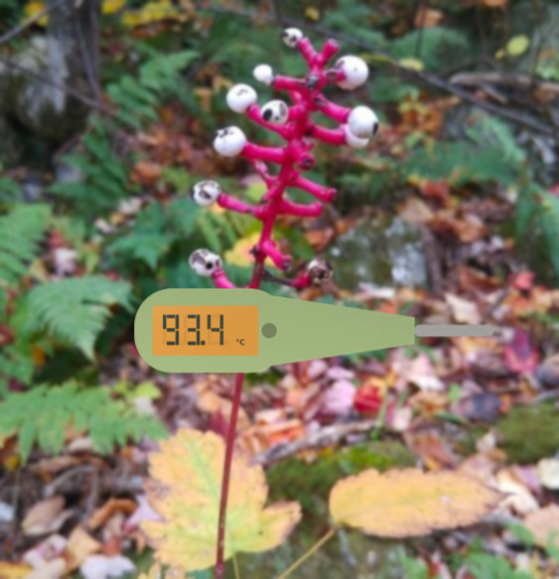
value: 93.4
